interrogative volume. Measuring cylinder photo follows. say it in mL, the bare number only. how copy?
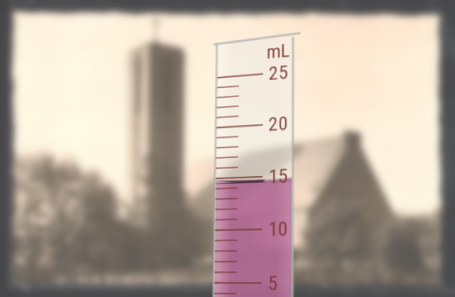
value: 14.5
